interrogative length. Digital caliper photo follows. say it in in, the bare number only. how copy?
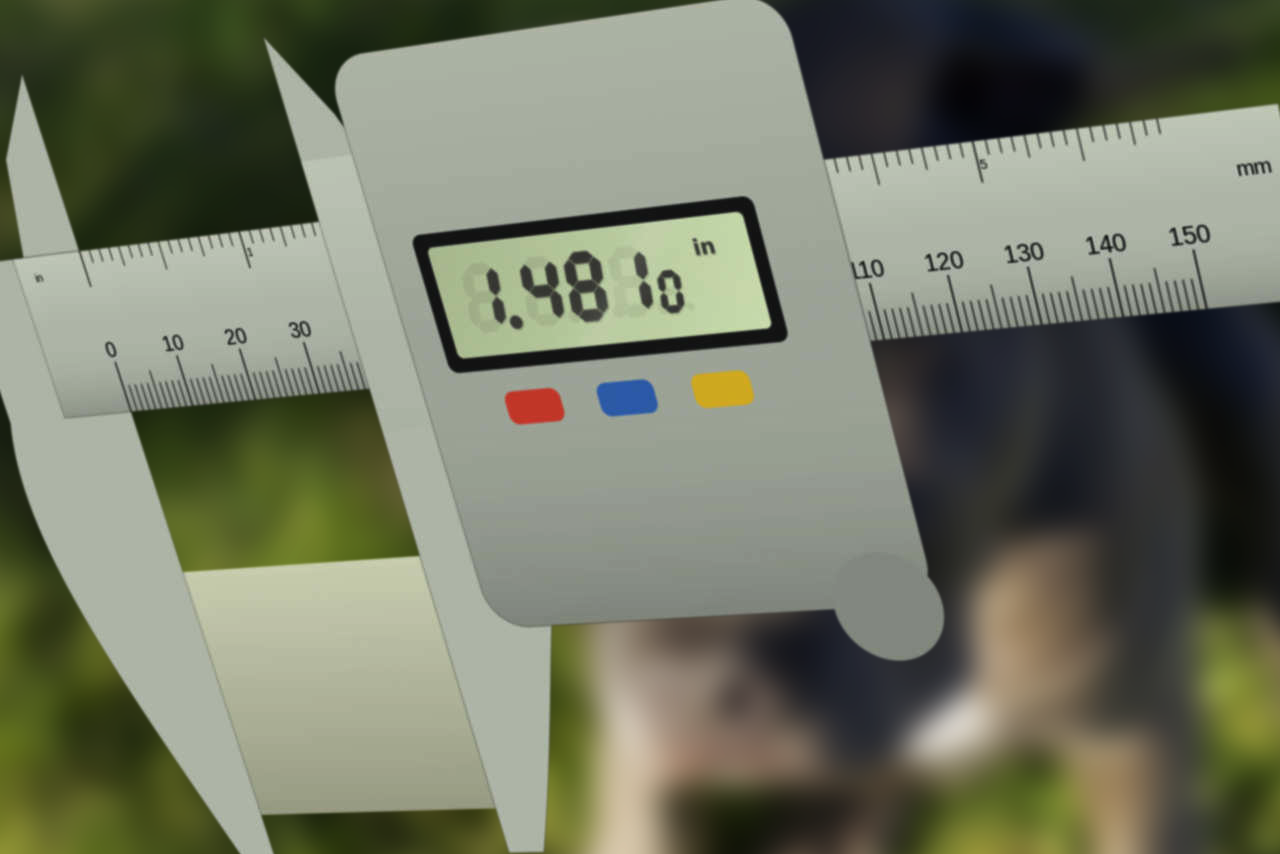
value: 1.4810
